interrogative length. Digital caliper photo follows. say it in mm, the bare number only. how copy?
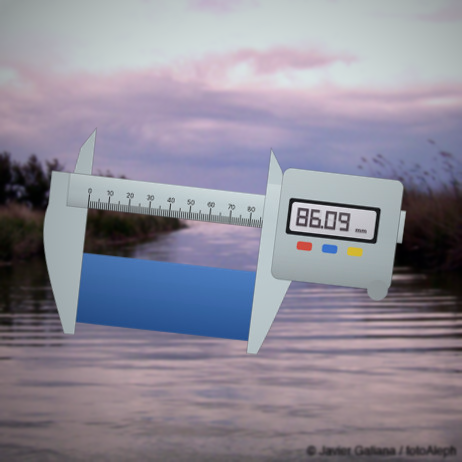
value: 86.09
